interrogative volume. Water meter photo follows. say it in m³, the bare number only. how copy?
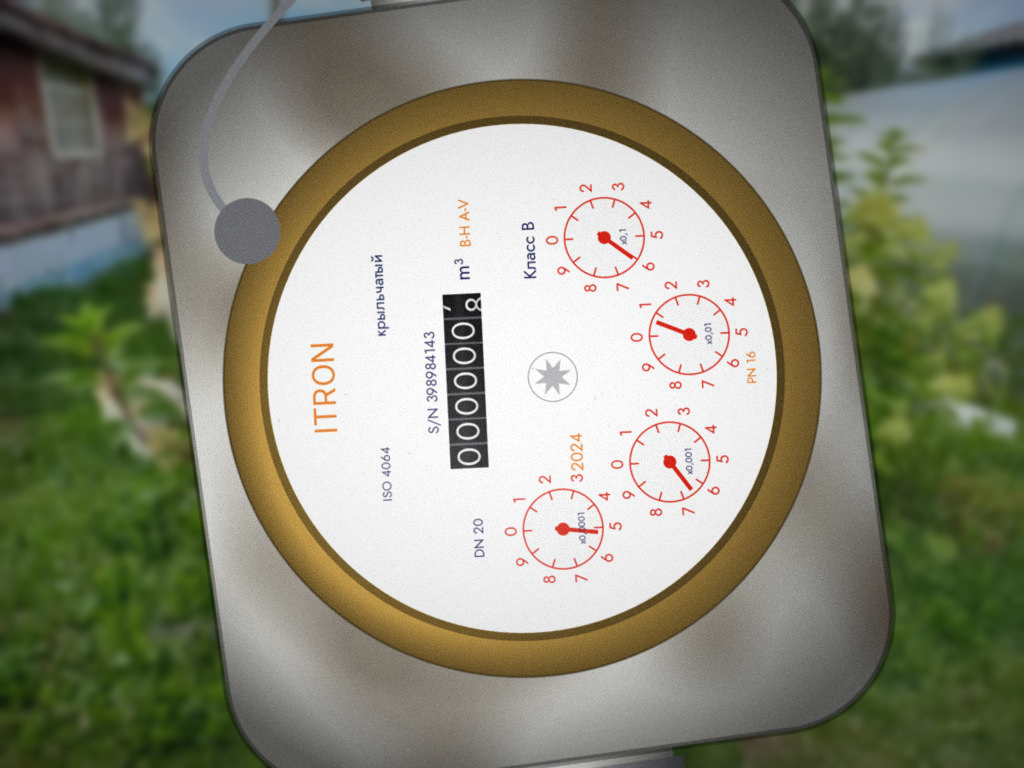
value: 7.6065
